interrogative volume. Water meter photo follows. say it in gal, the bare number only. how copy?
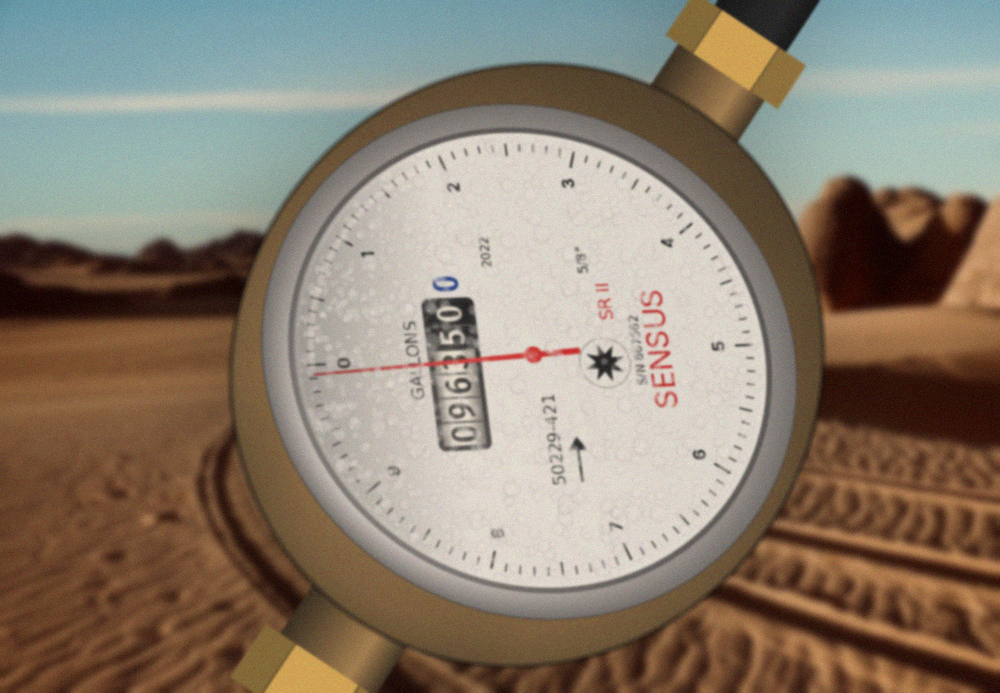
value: 963499.9
